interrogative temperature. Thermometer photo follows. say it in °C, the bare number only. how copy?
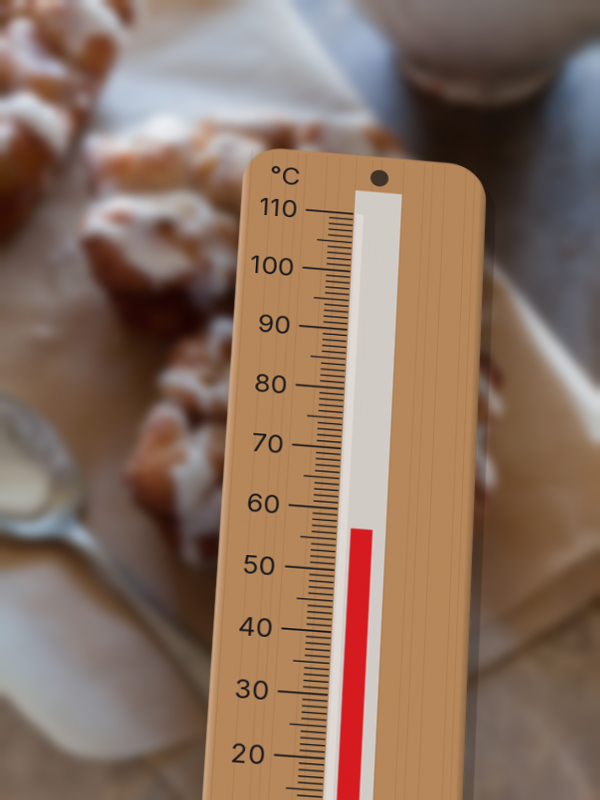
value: 57
